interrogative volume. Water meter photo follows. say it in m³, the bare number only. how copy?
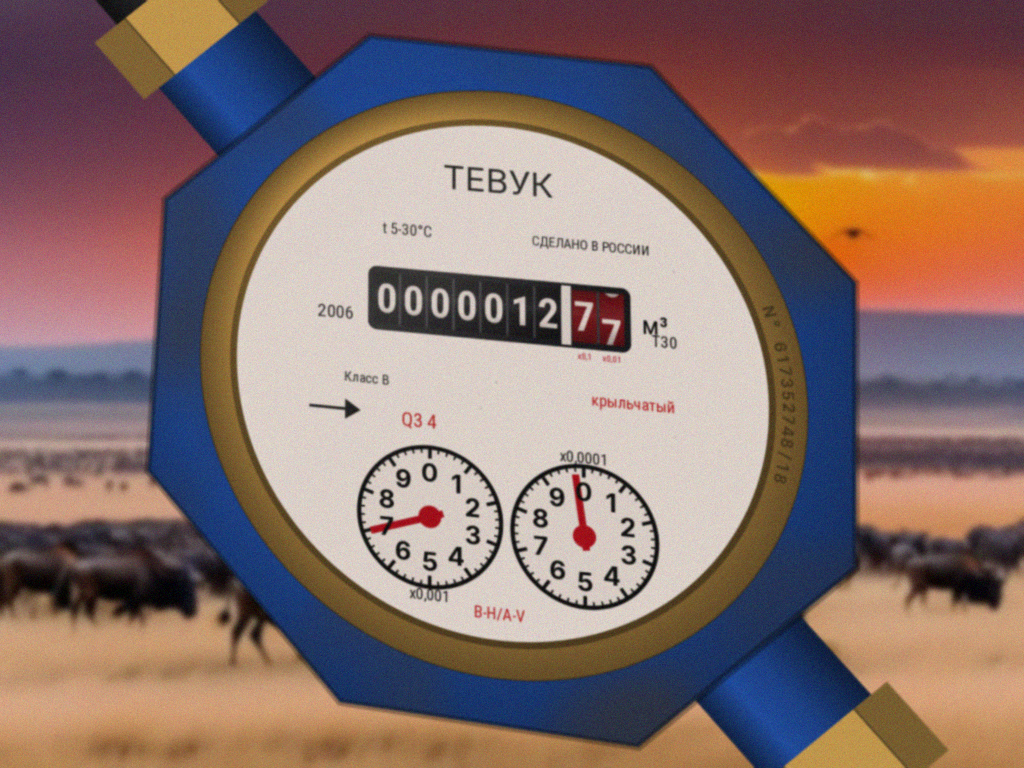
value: 12.7669
